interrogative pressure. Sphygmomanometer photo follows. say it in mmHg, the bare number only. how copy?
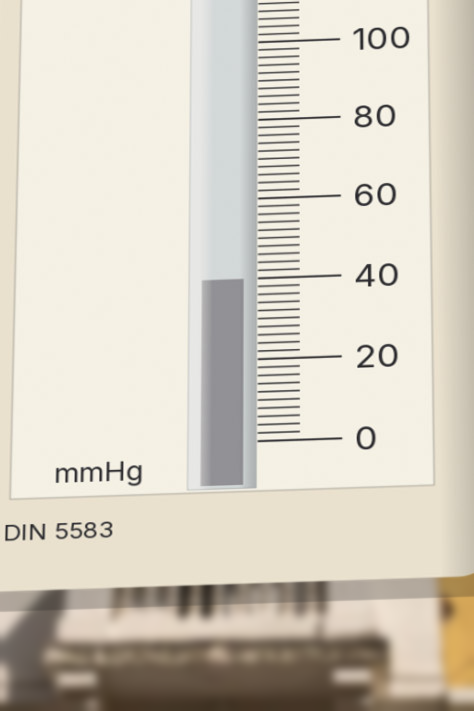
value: 40
